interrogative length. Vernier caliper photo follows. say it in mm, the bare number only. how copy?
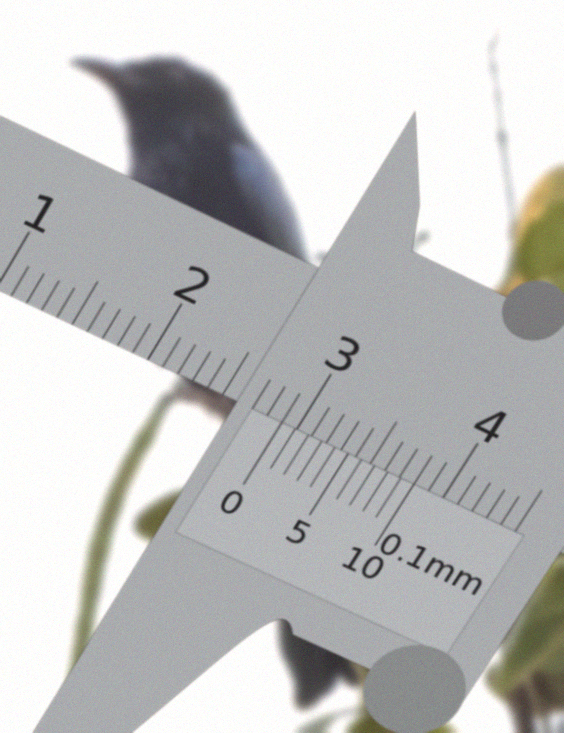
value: 29.0
